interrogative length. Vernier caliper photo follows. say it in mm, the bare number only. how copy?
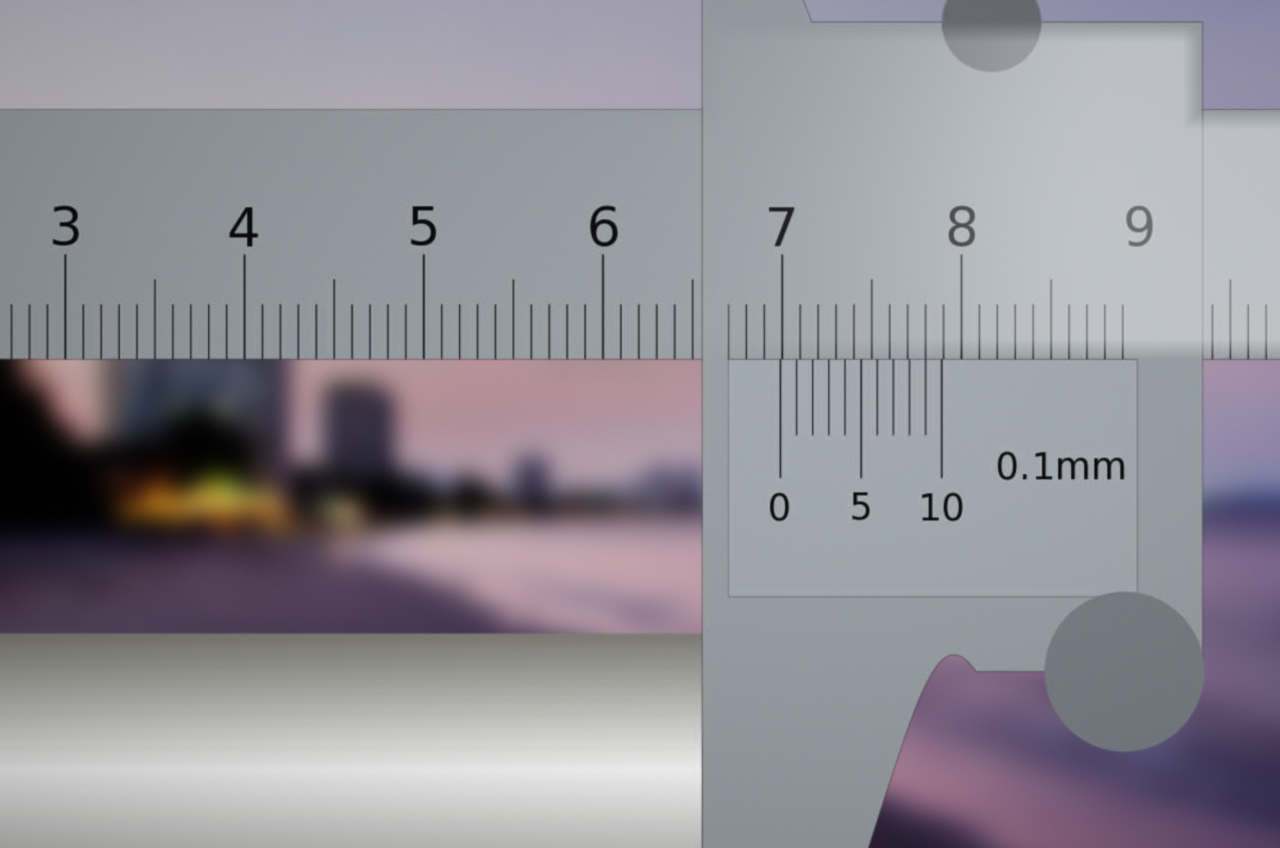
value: 69.9
